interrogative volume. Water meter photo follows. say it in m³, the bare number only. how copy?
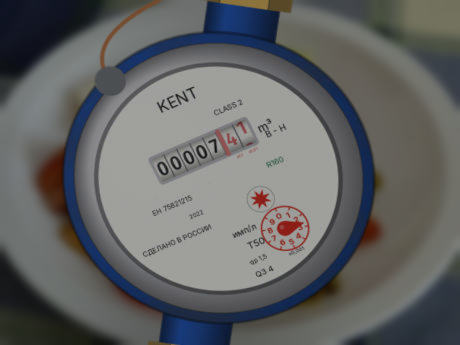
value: 7.412
